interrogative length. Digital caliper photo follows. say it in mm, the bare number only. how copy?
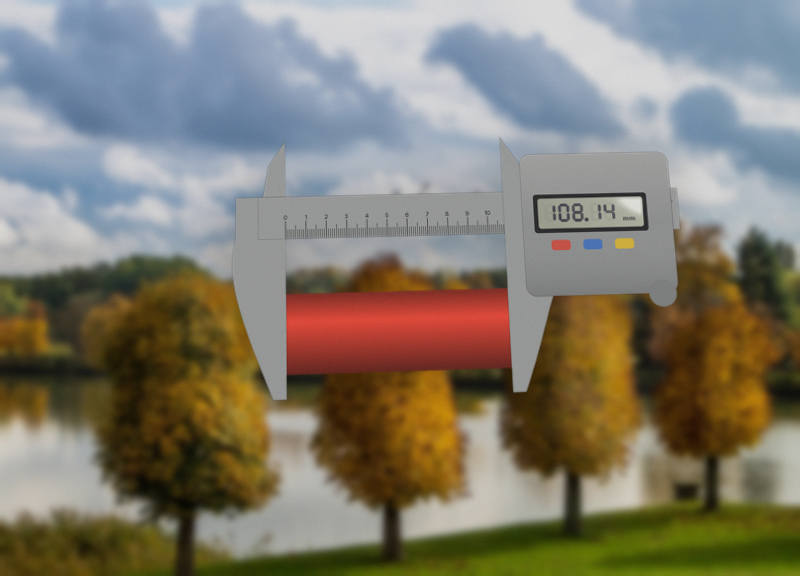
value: 108.14
